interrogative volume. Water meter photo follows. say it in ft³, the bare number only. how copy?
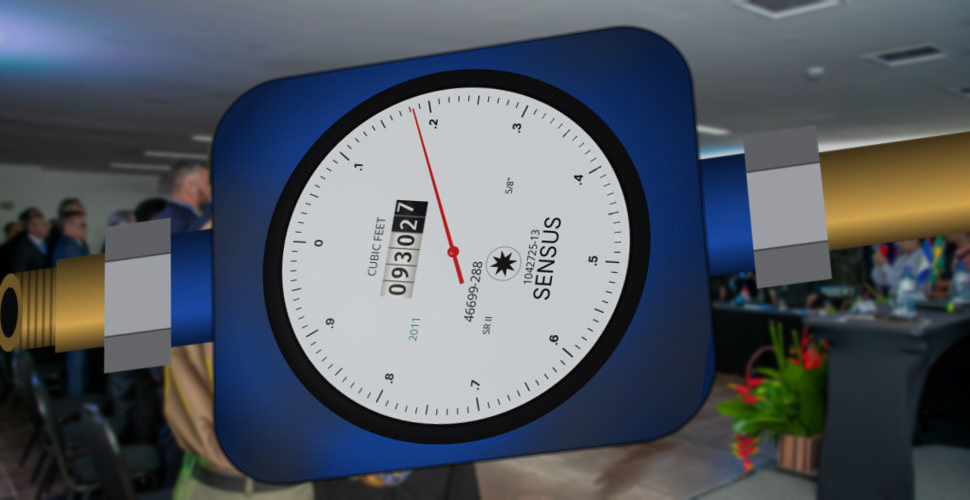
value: 93027.18
